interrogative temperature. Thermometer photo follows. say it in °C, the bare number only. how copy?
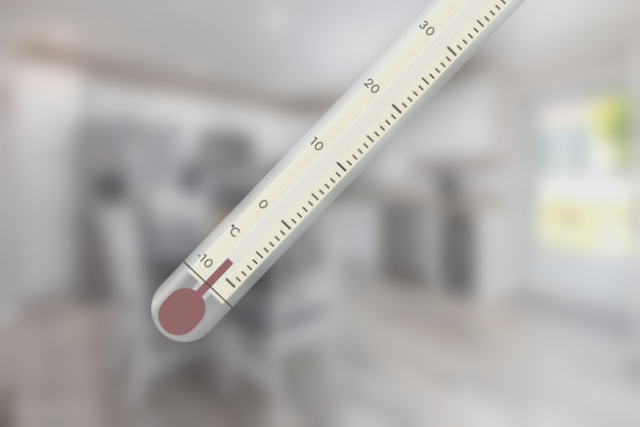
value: -8
